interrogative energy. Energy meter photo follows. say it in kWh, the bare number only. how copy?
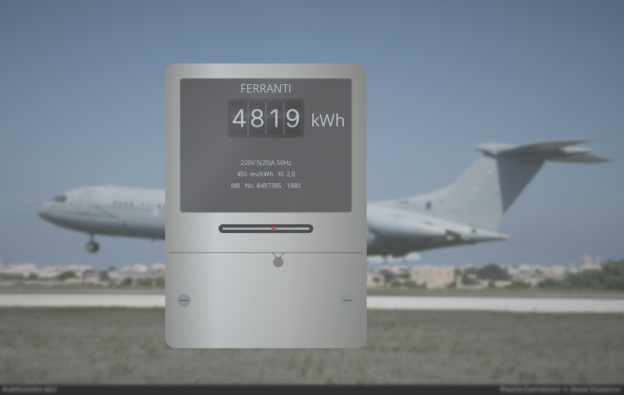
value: 4819
